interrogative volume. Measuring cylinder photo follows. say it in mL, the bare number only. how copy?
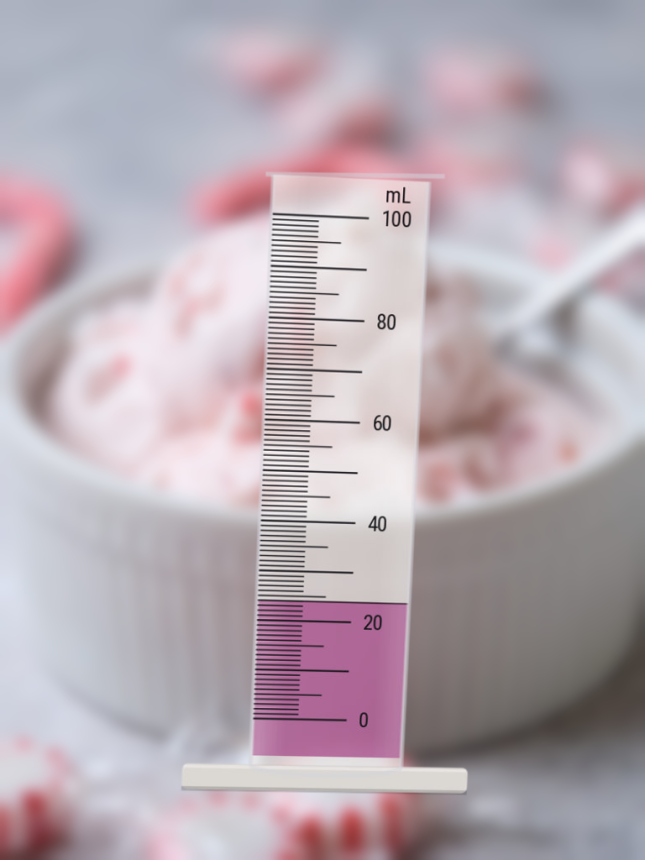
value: 24
